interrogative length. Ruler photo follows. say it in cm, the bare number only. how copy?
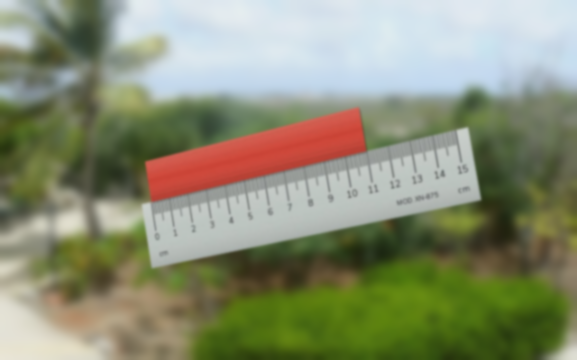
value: 11
